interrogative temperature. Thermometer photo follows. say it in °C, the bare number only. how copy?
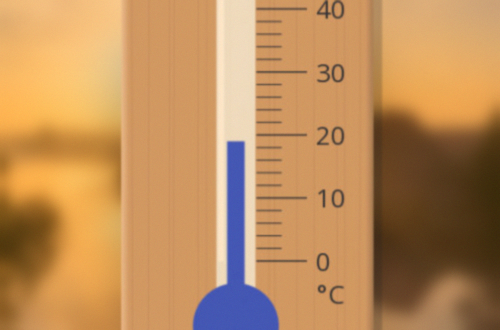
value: 19
